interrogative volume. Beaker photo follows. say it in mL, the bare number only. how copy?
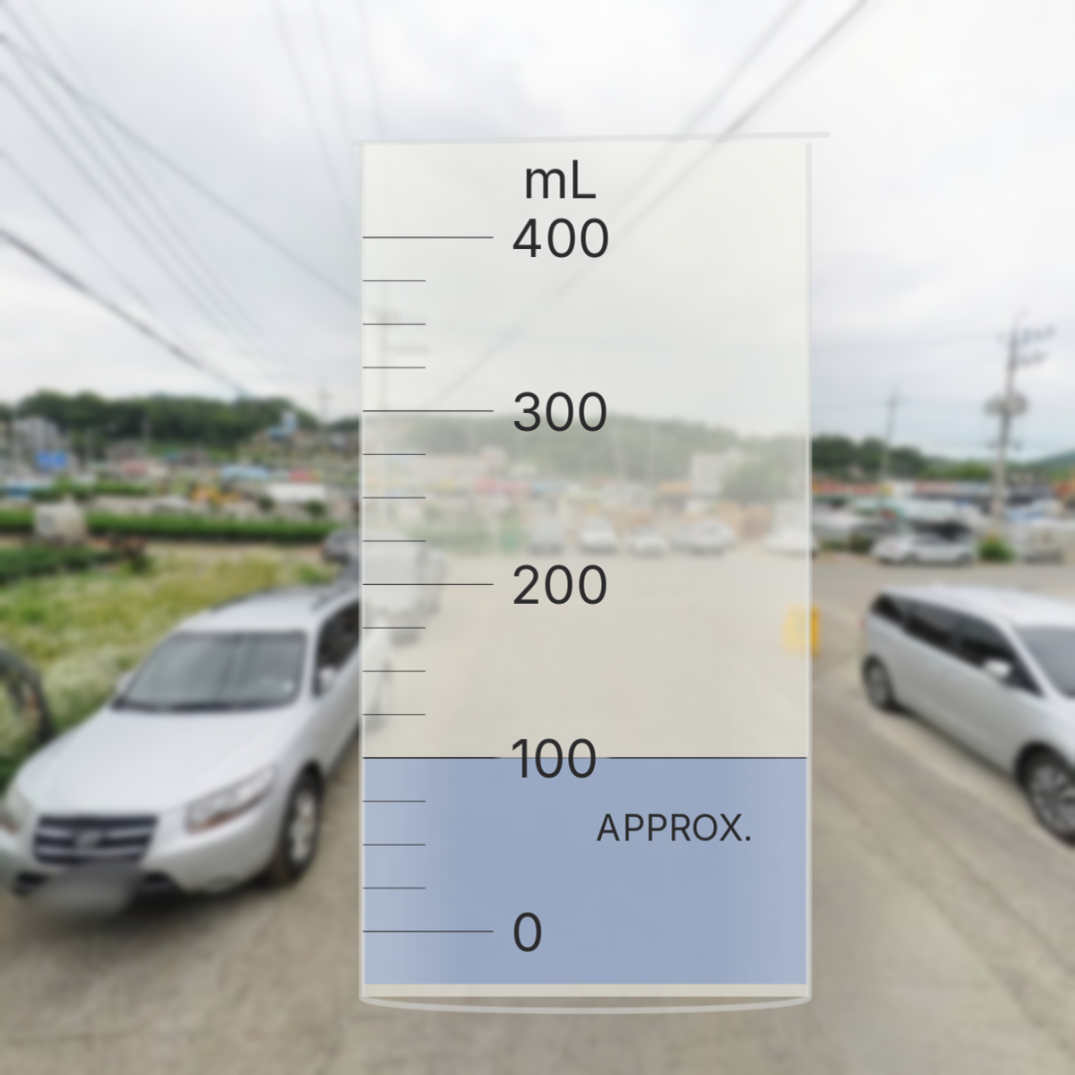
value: 100
